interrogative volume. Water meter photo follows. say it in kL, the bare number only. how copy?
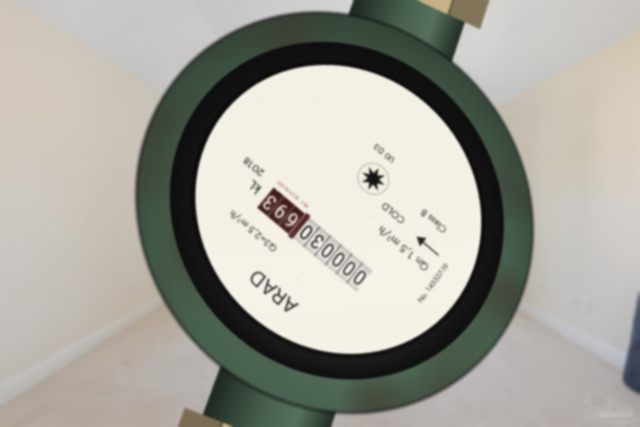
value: 30.693
